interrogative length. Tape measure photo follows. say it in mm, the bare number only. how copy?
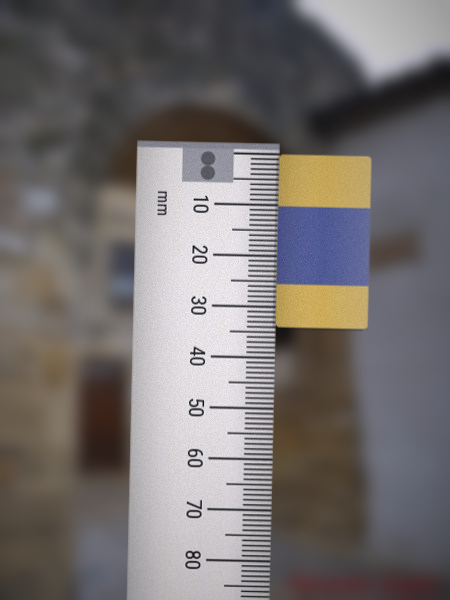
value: 34
